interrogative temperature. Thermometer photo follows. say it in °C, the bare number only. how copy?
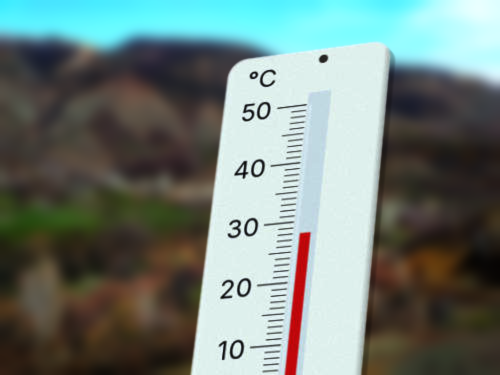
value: 28
